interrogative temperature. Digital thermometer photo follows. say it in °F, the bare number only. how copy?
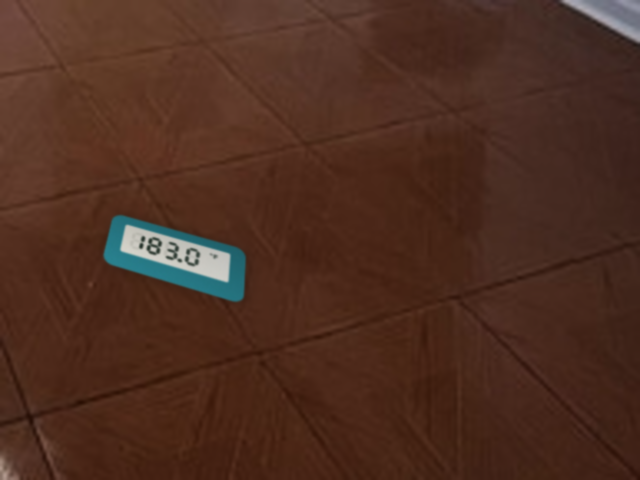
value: 183.0
